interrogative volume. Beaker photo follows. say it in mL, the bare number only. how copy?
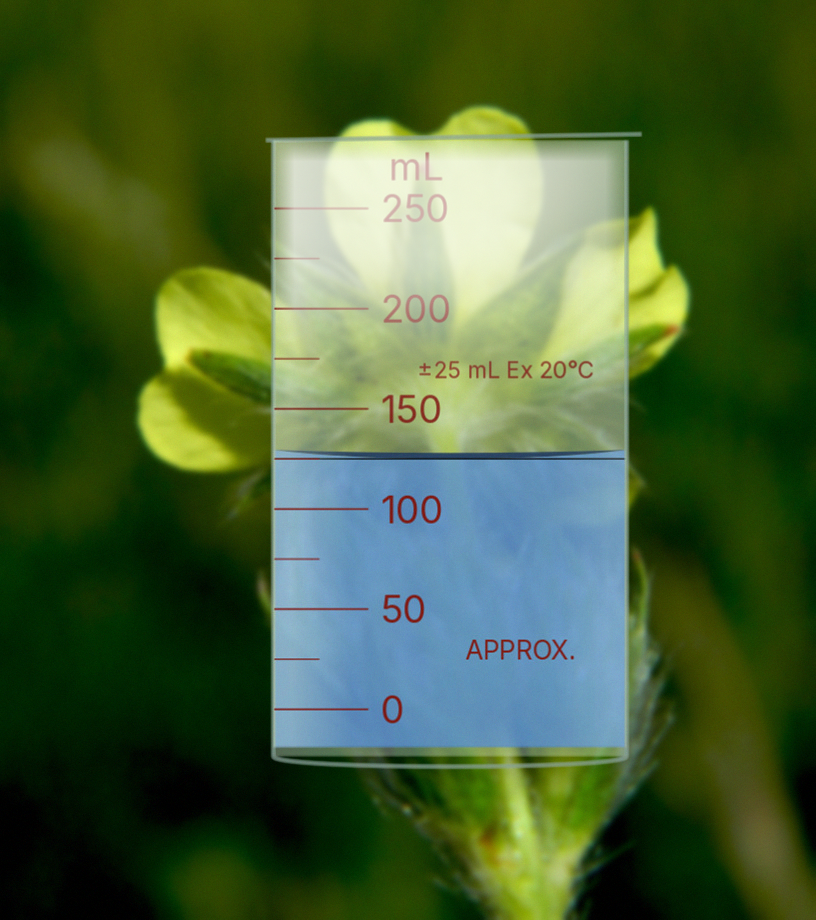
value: 125
